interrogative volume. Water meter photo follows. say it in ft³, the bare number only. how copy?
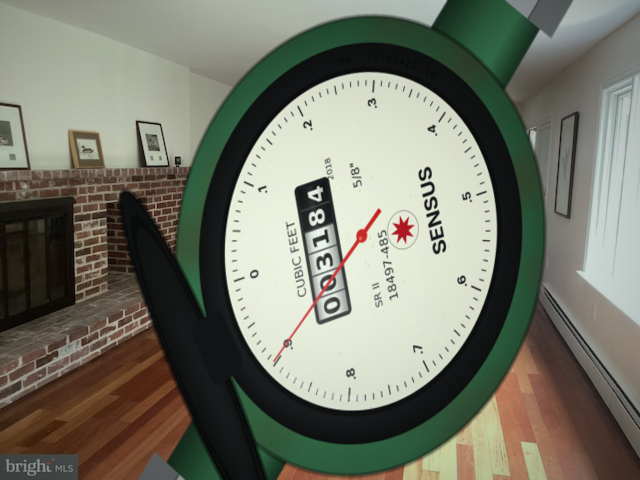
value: 3183.90
